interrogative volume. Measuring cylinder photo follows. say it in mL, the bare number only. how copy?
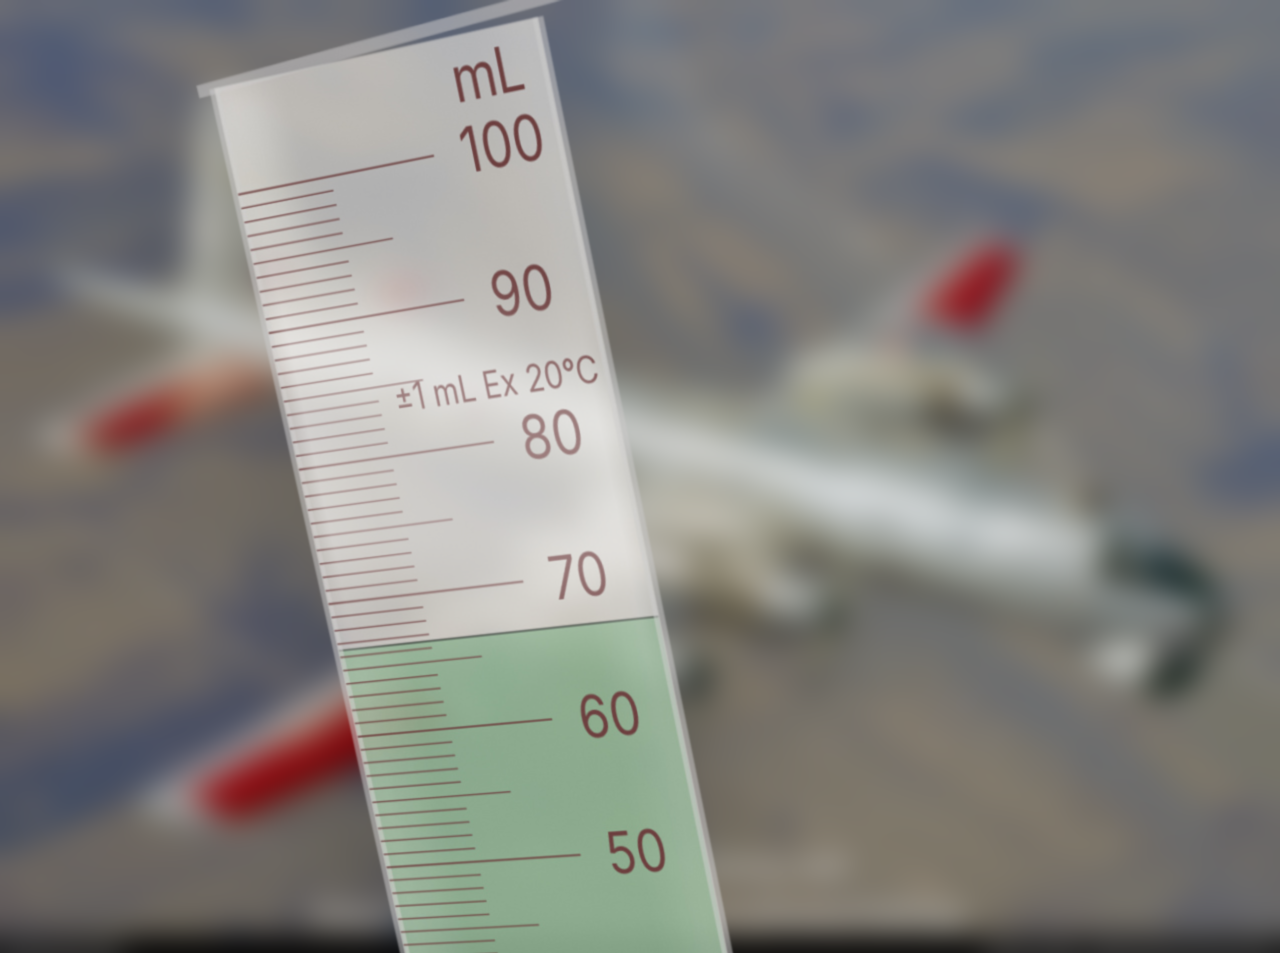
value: 66.5
